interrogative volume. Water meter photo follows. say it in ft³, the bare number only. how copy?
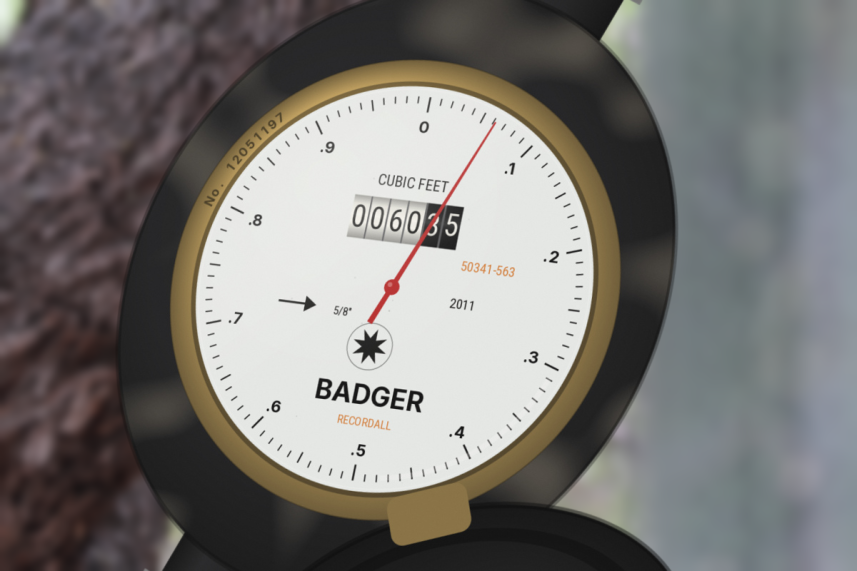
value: 6035.06
